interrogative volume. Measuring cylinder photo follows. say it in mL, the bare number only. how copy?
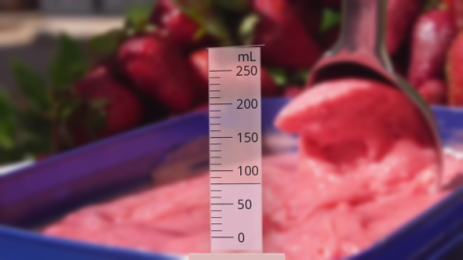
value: 80
